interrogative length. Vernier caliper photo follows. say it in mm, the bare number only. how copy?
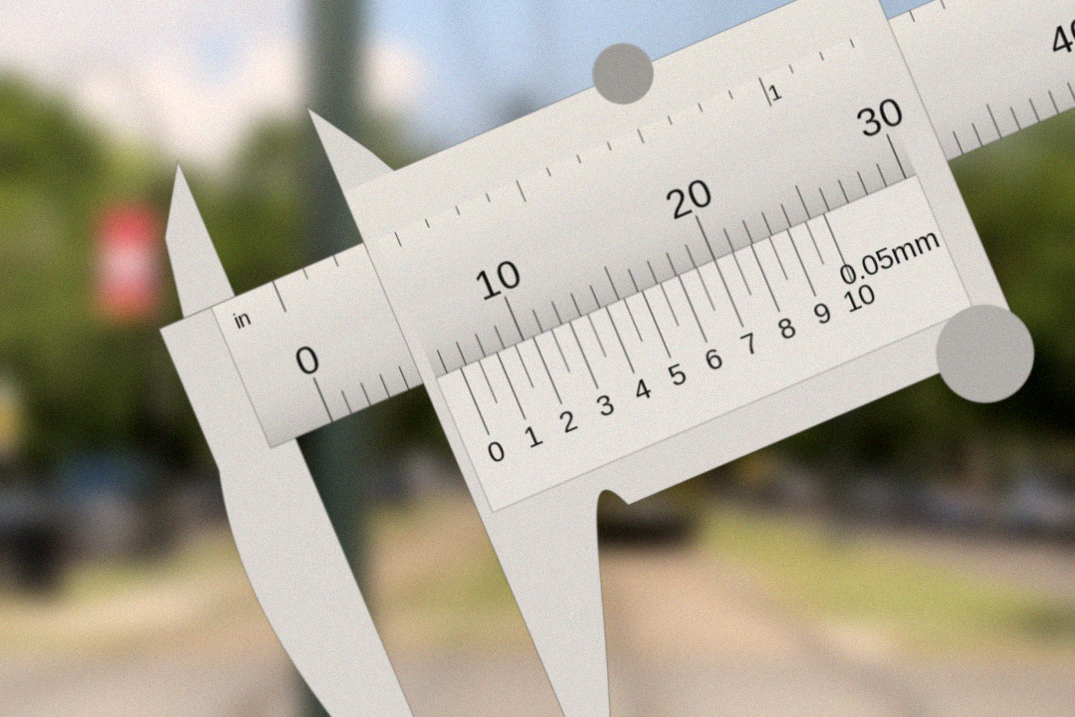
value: 6.7
